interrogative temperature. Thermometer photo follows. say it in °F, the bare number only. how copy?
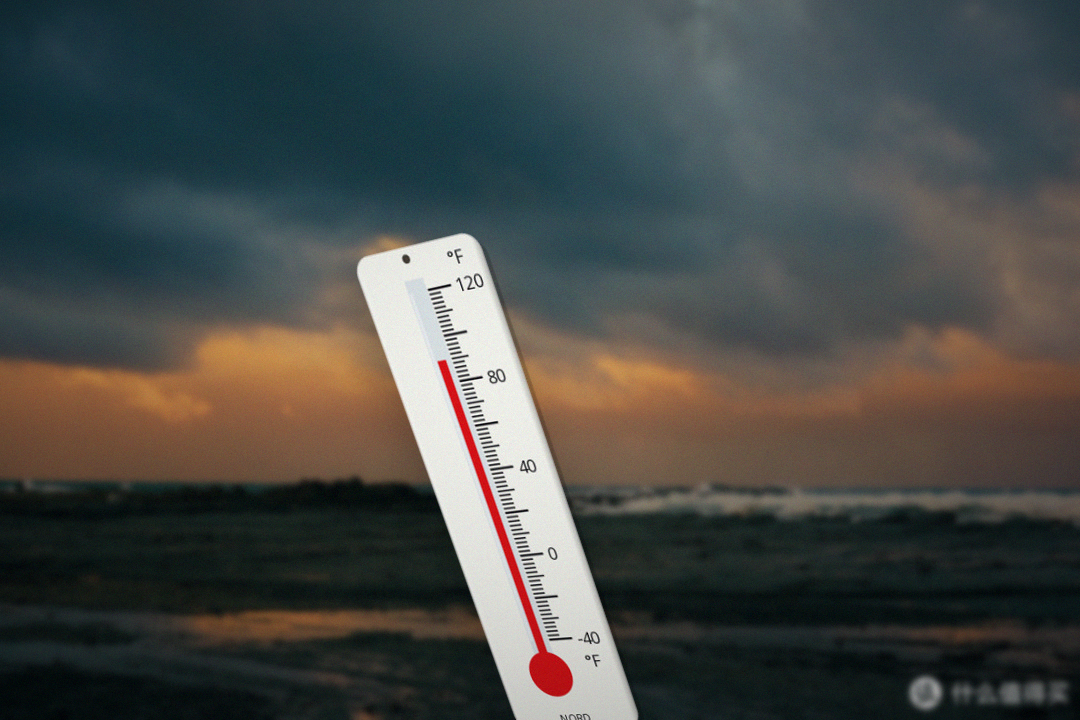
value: 90
